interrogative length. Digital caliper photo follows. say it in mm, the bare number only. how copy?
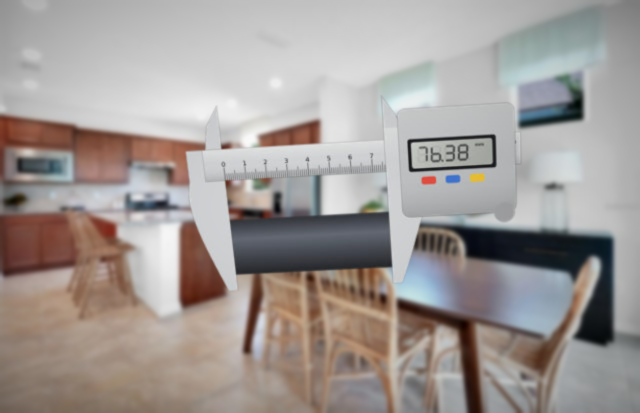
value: 76.38
